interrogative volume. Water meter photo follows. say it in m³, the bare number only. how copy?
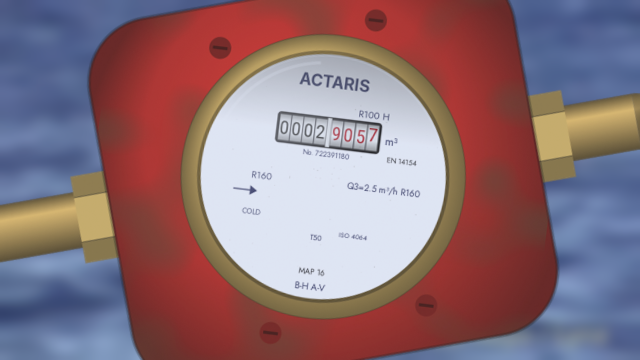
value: 2.9057
